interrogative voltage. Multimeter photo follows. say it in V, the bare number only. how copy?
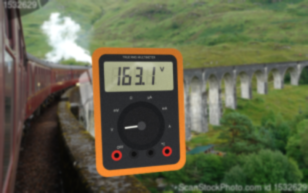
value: 163.1
